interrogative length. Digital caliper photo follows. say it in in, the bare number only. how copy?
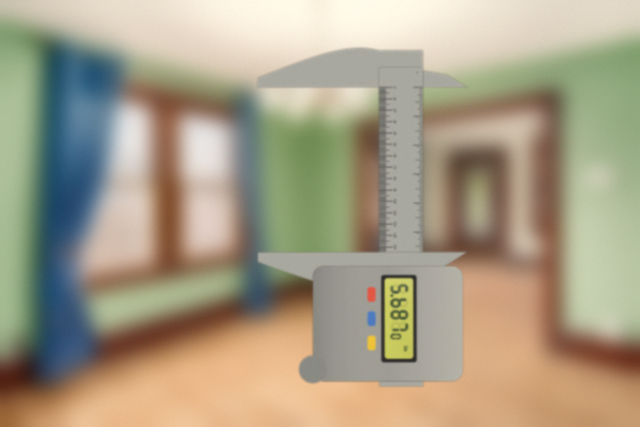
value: 5.6870
